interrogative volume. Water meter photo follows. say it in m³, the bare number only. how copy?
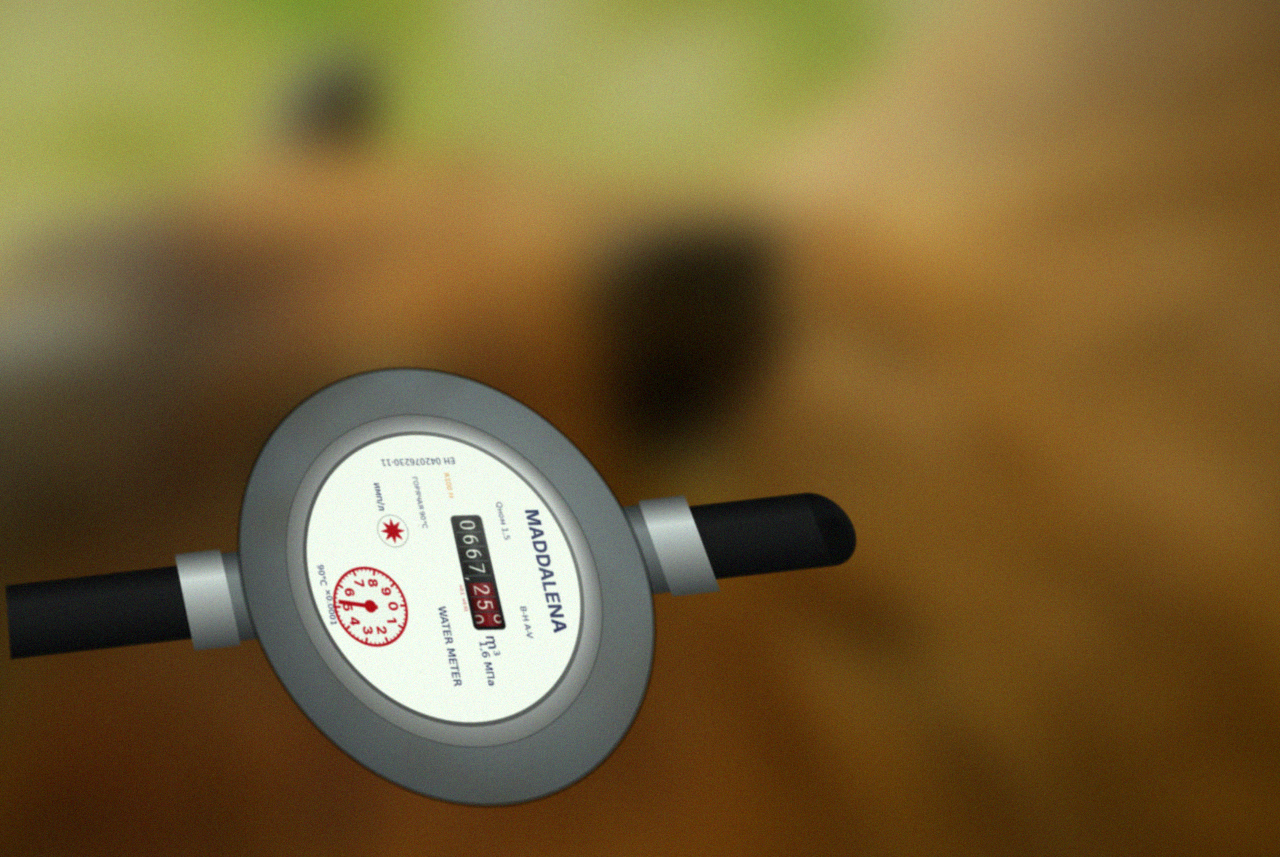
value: 667.2585
